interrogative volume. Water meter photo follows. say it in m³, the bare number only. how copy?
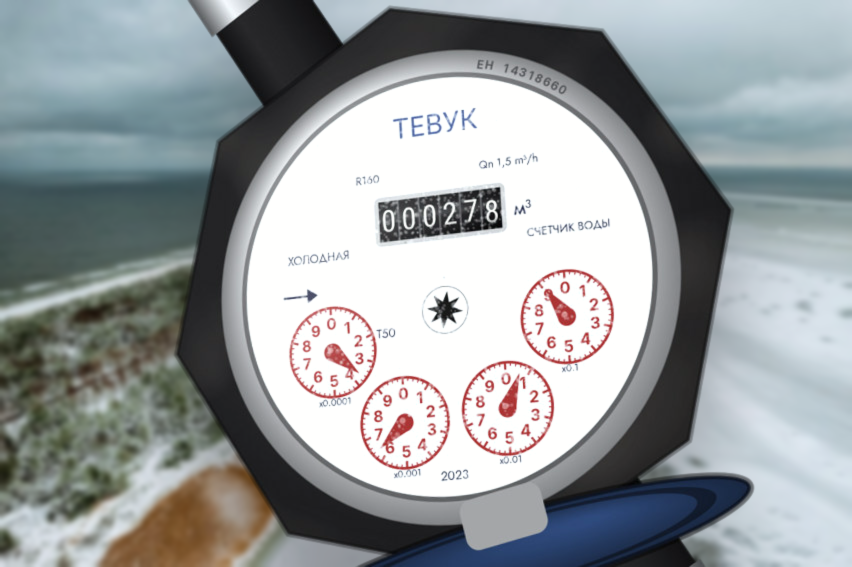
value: 277.9063
